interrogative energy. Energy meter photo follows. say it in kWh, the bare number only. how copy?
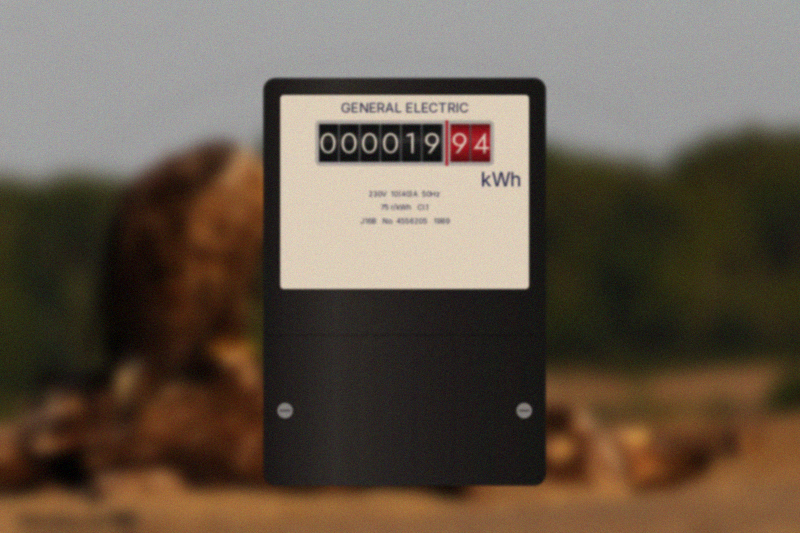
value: 19.94
